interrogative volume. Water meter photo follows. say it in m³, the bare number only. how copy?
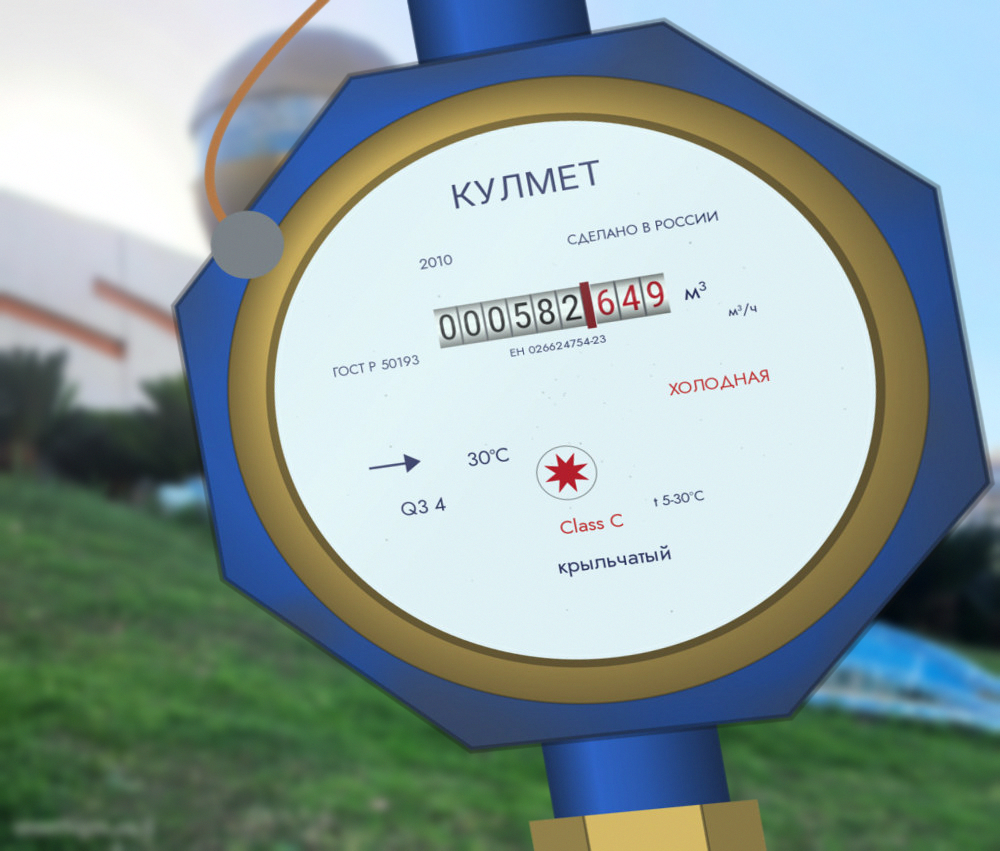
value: 582.649
